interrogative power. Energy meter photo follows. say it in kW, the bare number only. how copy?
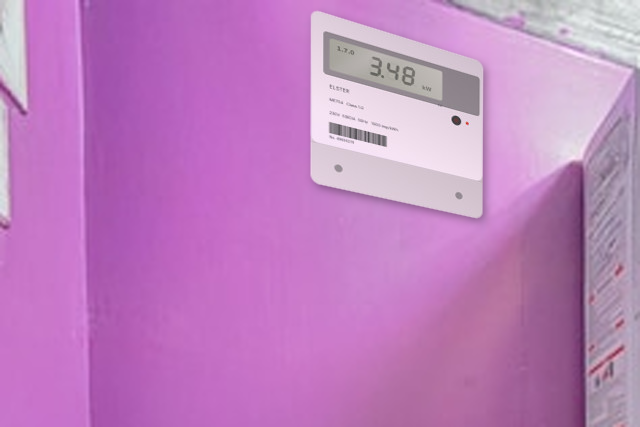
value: 3.48
